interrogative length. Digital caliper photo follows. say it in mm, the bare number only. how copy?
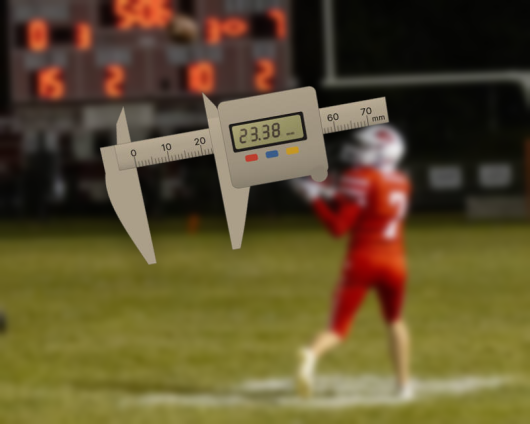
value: 23.38
